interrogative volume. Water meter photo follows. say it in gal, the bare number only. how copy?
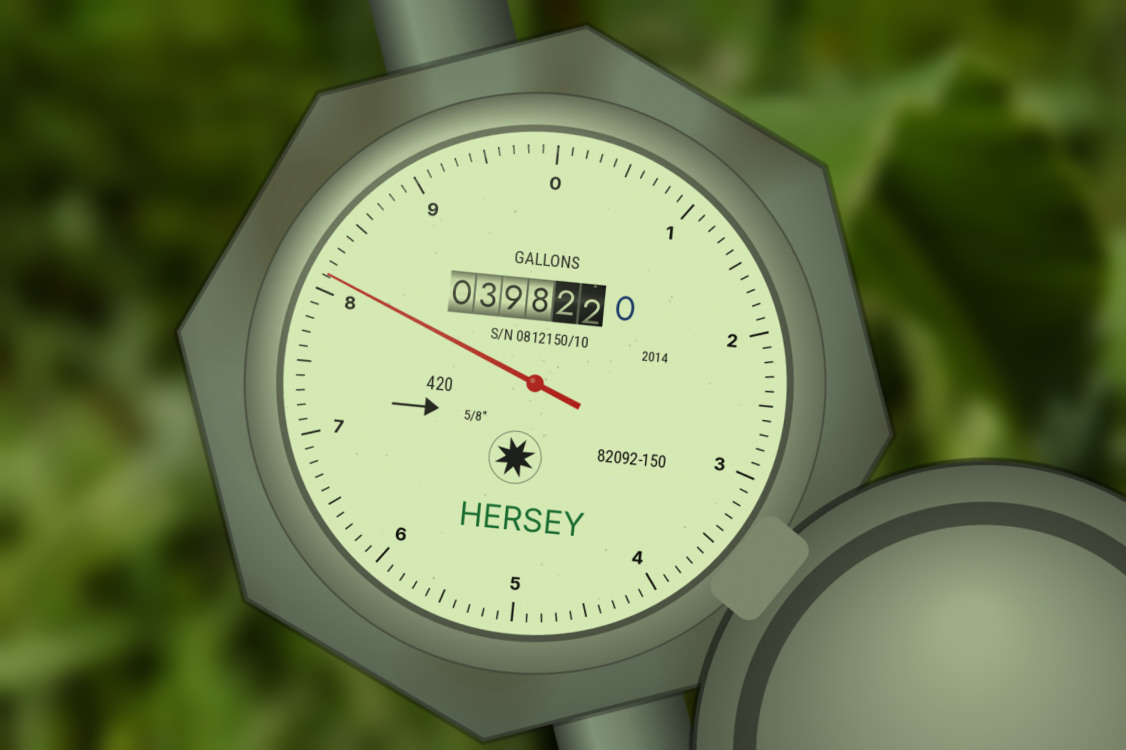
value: 398218.1
